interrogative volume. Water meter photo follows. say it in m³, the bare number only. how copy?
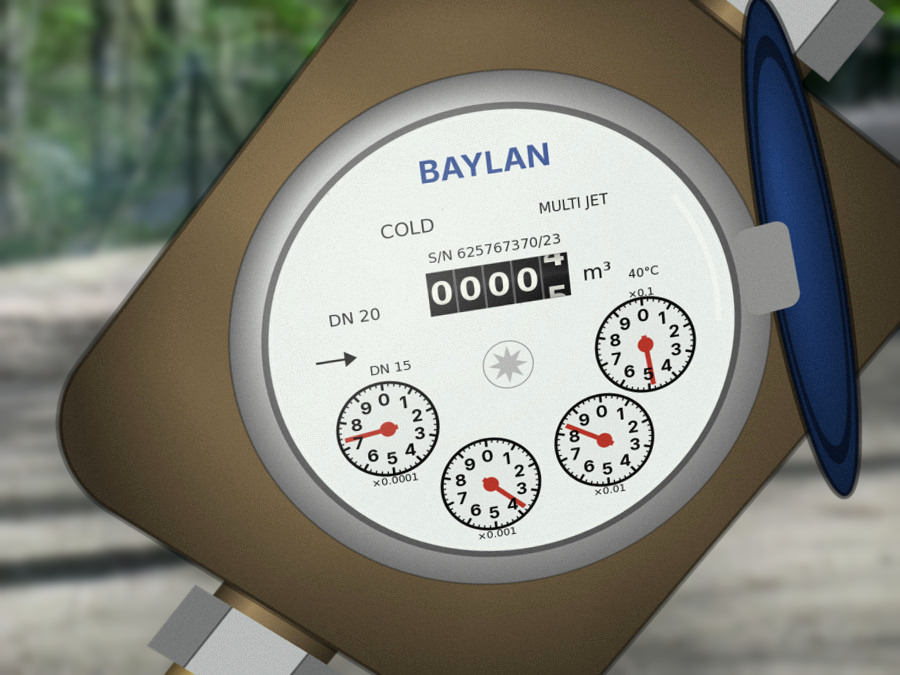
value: 4.4837
